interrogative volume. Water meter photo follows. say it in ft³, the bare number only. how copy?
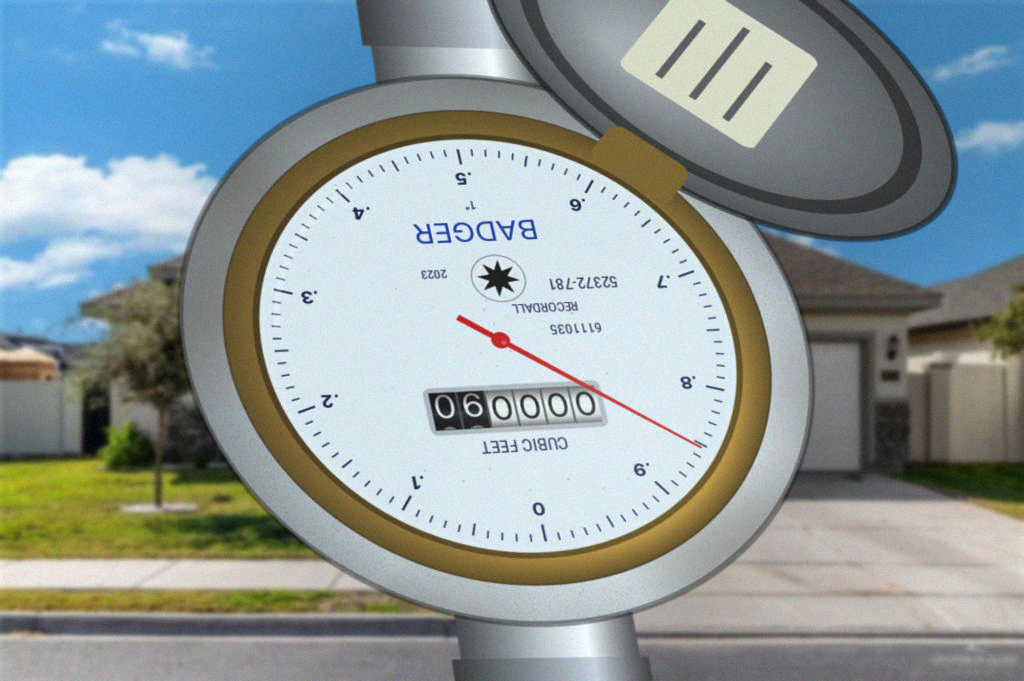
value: 89.85
